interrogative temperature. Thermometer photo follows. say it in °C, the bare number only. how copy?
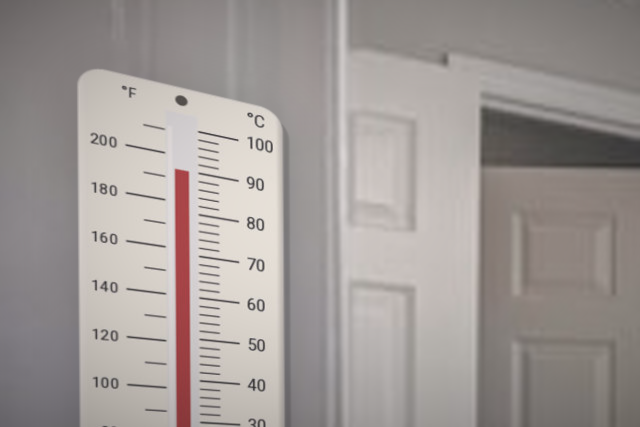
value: 90
